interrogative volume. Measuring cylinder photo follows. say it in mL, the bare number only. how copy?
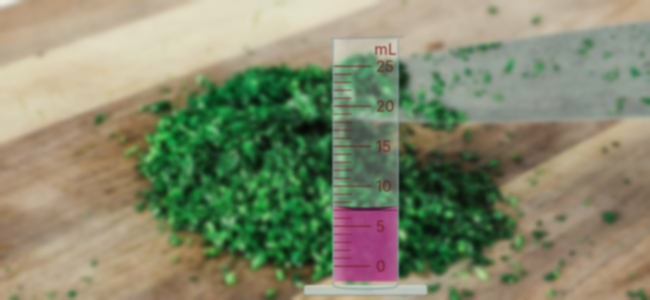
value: 7
